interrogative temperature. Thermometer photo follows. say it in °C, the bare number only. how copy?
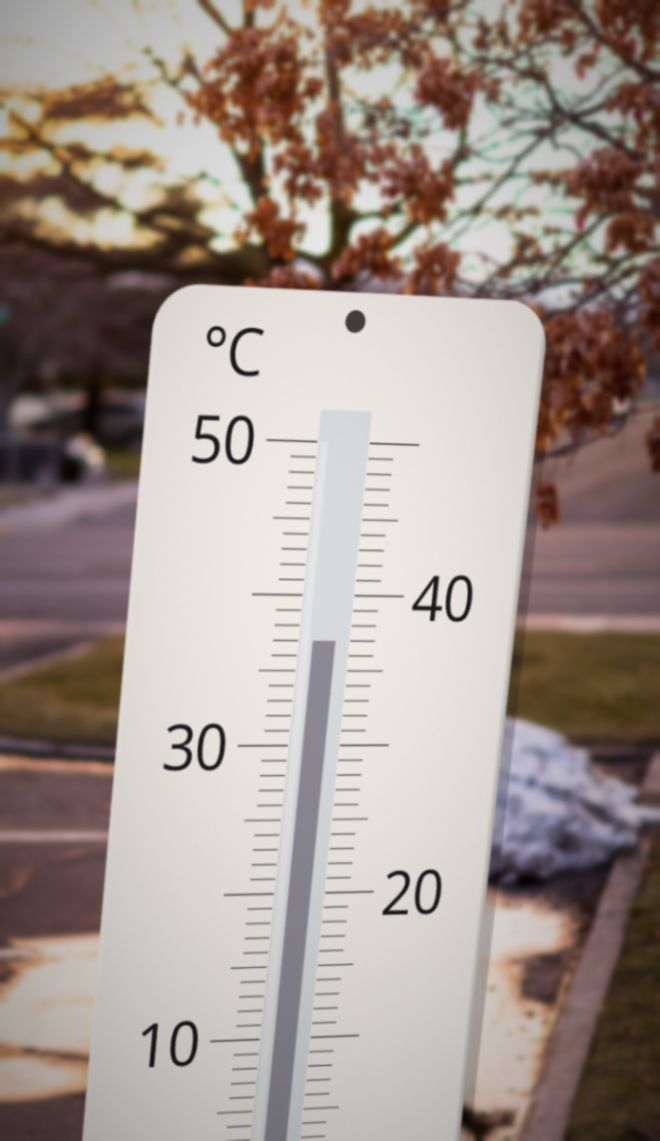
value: 37
